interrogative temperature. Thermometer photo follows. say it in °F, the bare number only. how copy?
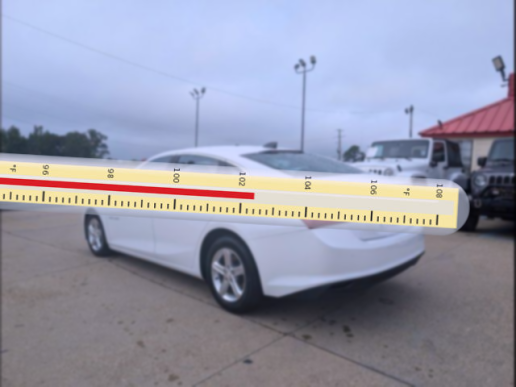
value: 102.4
